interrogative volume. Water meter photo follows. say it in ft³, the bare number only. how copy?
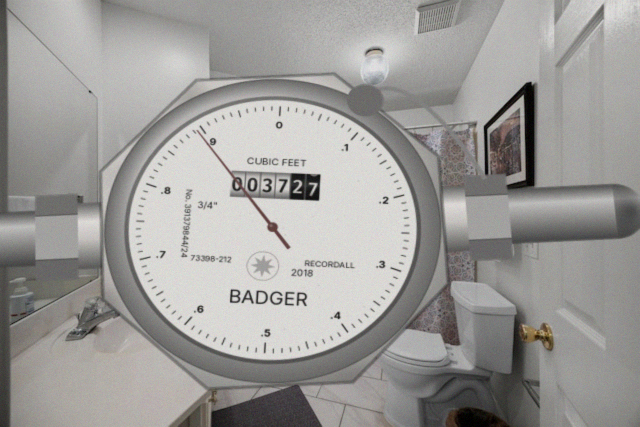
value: 3726.89
